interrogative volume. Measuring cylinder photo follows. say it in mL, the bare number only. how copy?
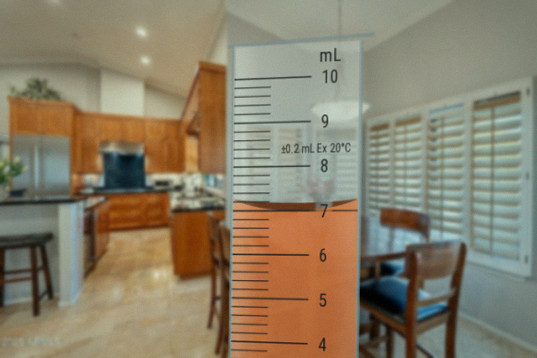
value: 7
